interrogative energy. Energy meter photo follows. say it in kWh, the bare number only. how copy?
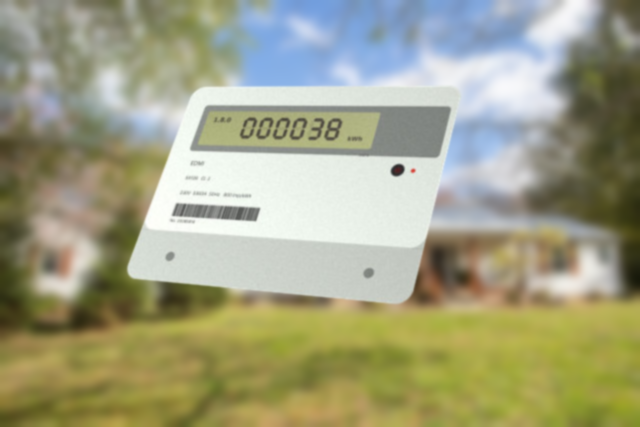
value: 38
